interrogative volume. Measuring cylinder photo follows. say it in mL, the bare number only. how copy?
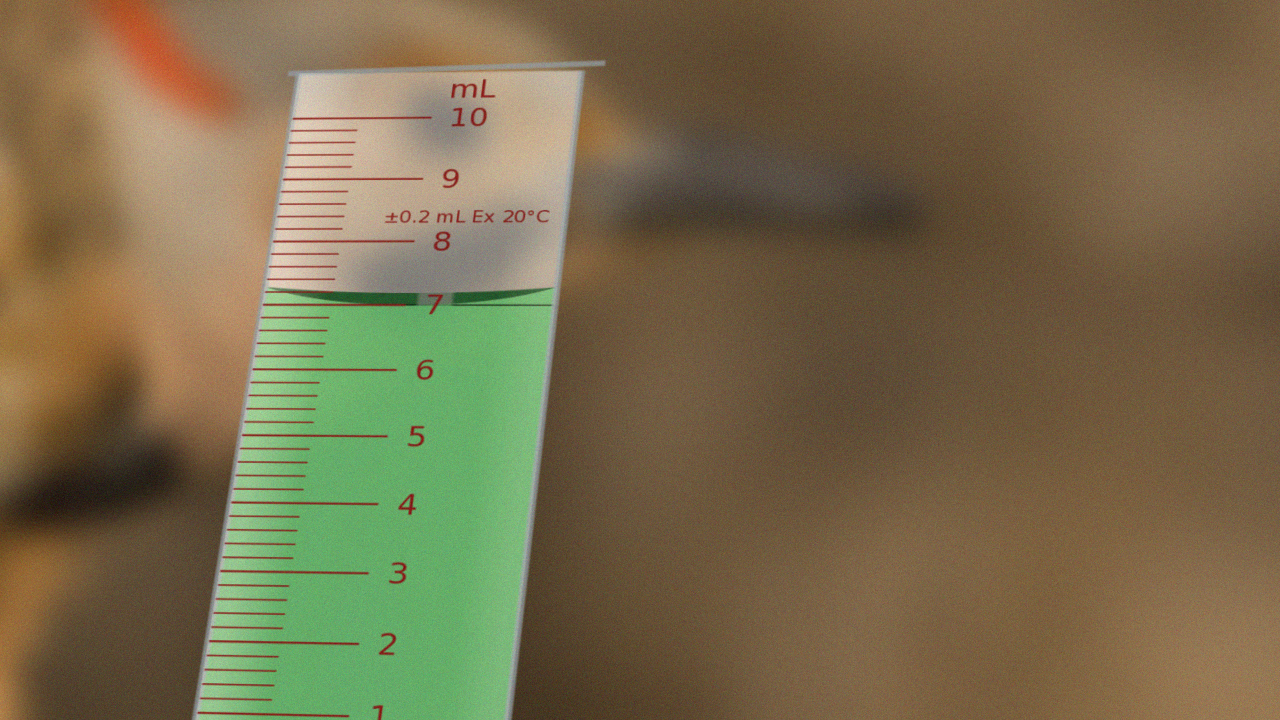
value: 7
